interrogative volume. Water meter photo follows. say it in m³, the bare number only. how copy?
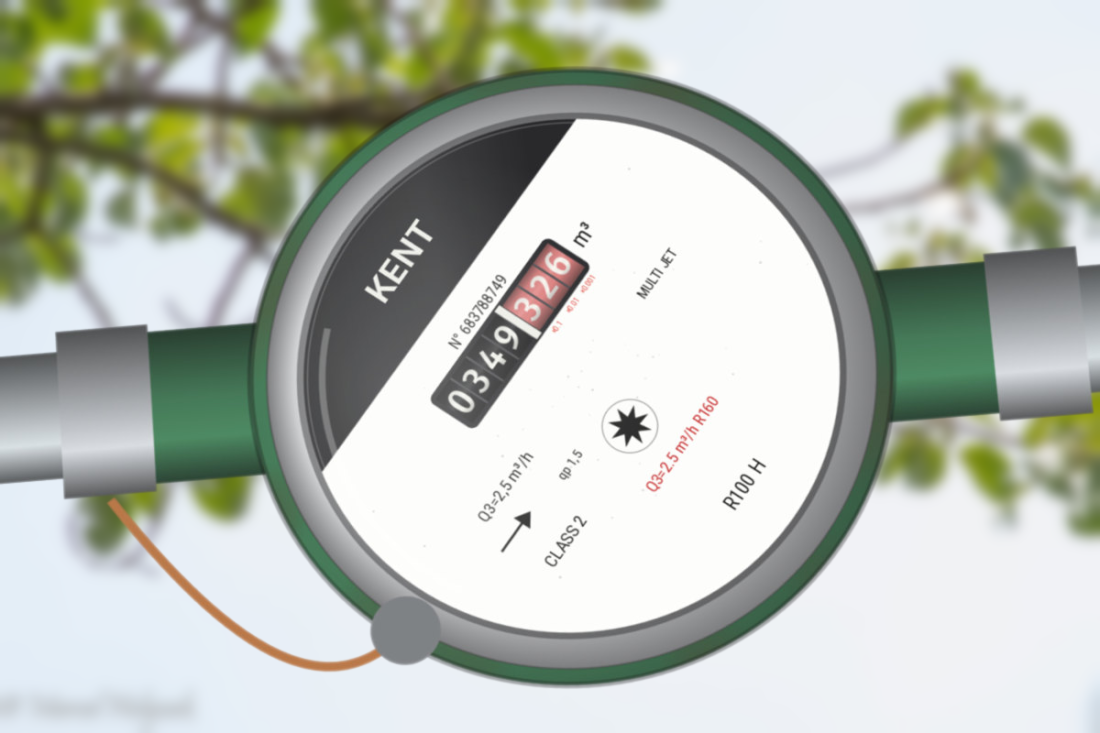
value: 349.326
